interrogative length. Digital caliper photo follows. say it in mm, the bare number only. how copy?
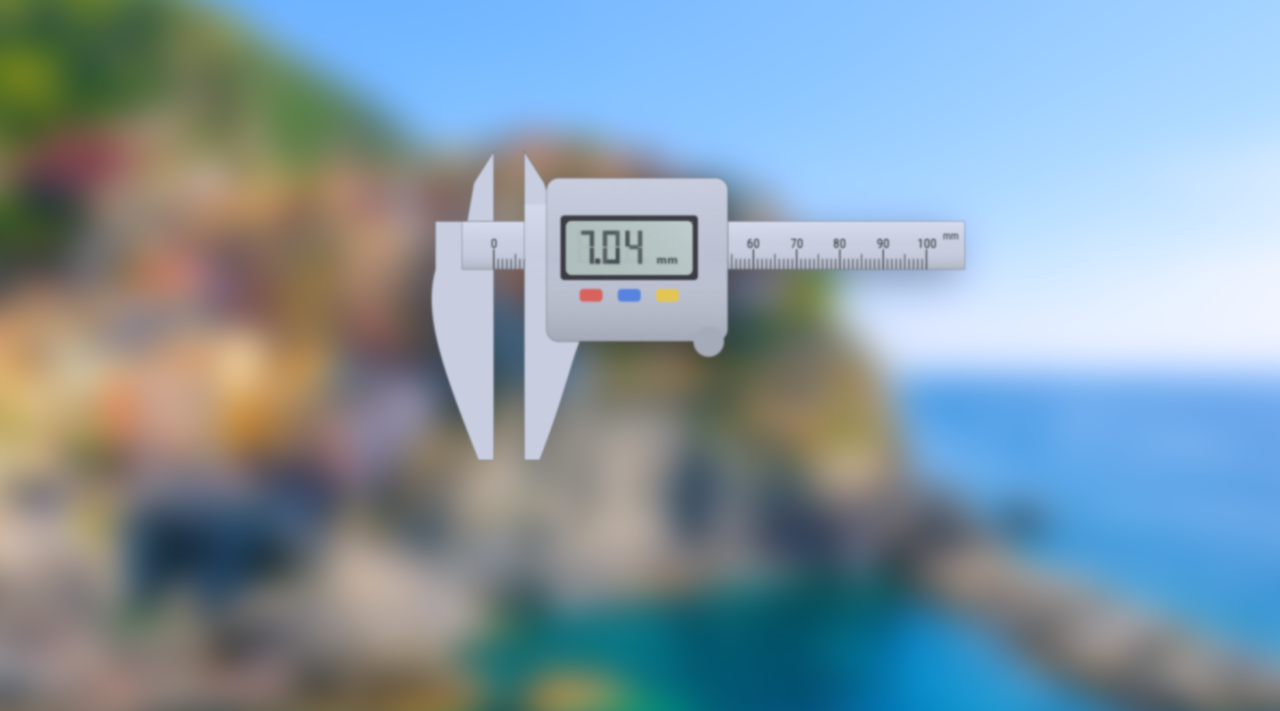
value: 7.04
